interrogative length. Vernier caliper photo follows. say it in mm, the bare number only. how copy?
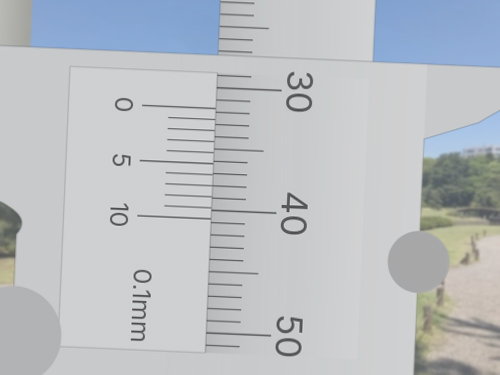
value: 31.7
